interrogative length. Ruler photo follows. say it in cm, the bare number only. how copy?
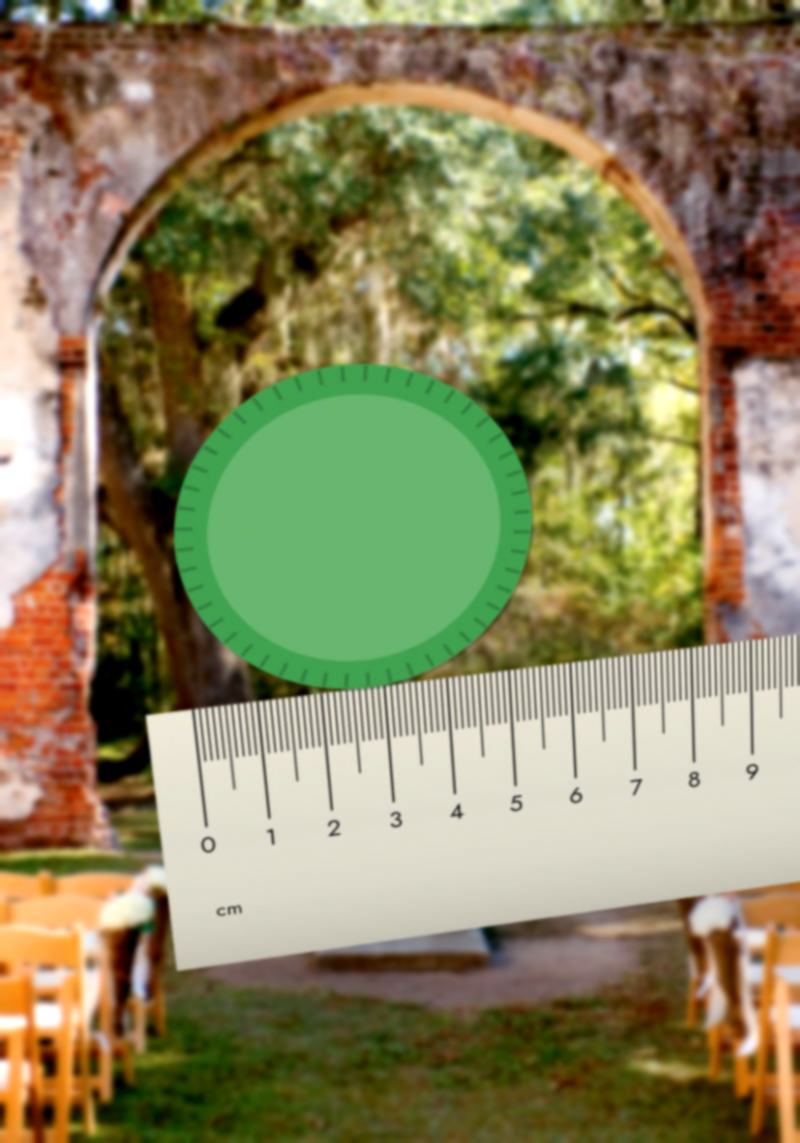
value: 5.5
